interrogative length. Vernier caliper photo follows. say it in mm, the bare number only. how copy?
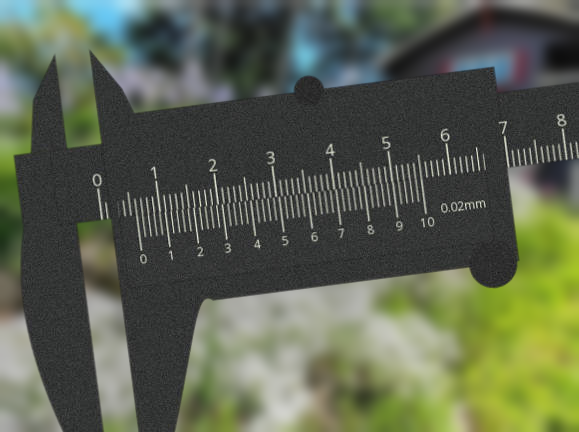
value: 6.0
